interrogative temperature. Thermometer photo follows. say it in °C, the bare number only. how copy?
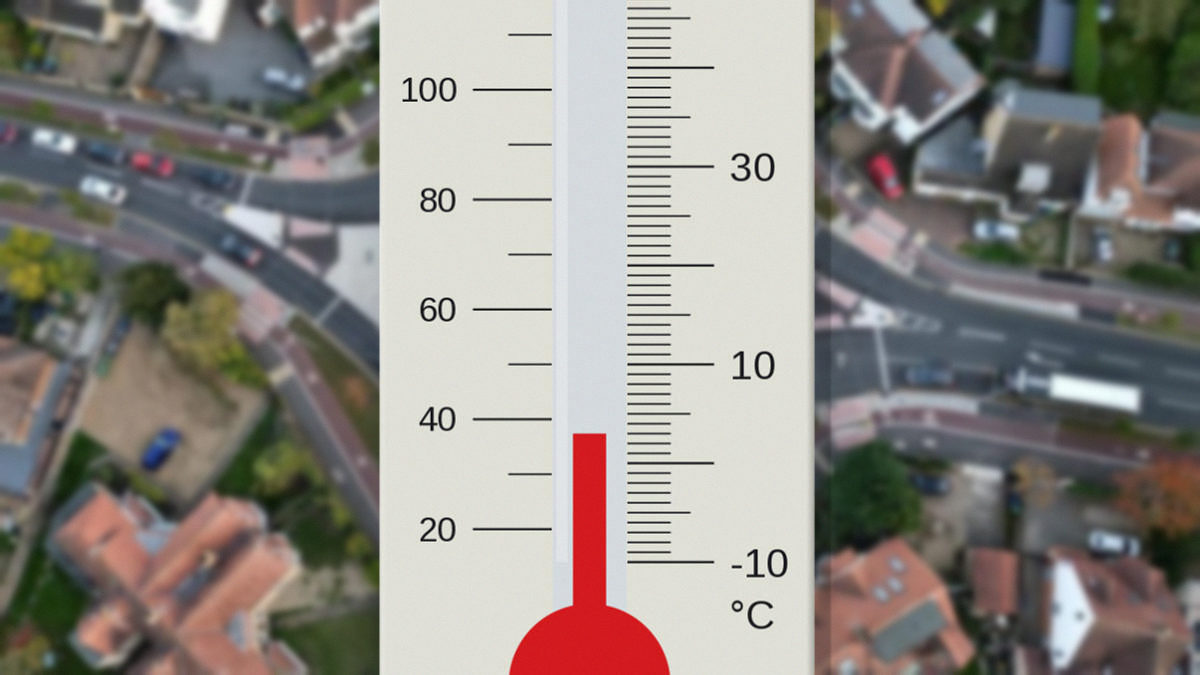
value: 3
